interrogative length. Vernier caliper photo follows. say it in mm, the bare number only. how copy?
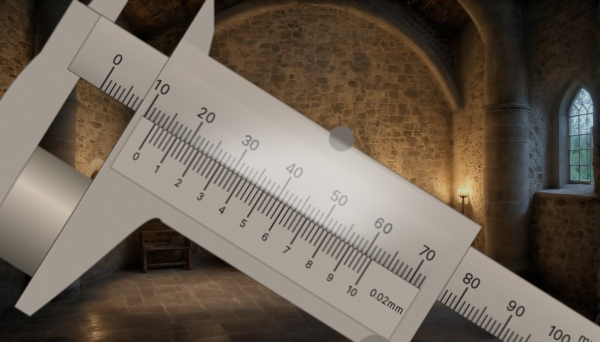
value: 12.5
